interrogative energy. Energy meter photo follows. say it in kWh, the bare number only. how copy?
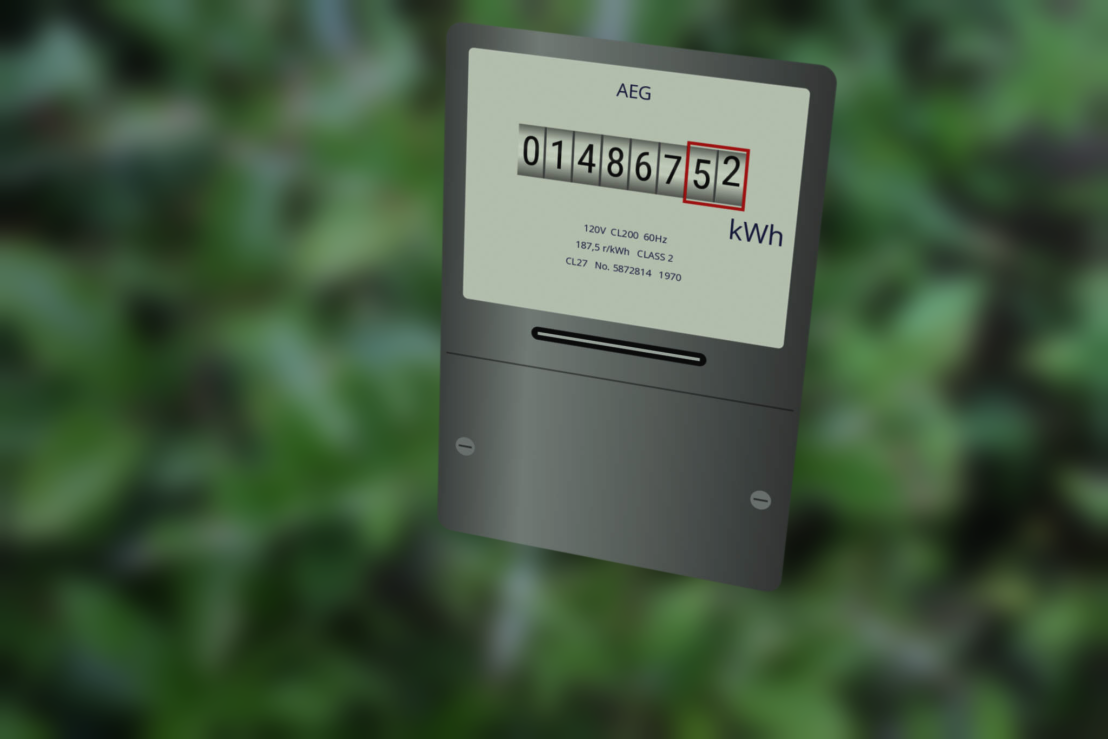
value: 14867.52
